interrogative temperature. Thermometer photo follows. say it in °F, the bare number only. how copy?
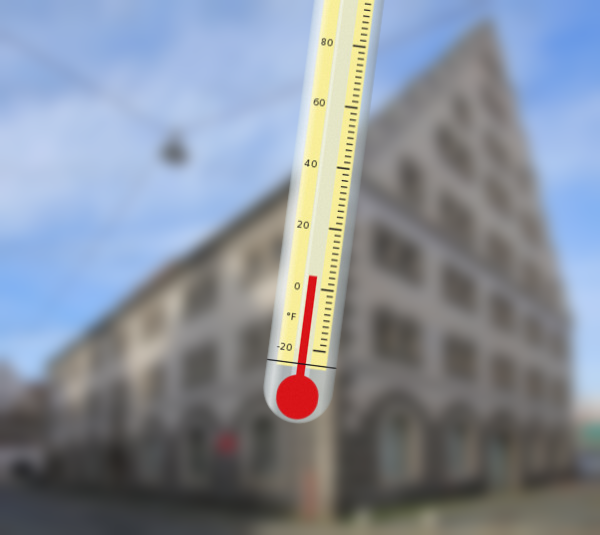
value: 4
